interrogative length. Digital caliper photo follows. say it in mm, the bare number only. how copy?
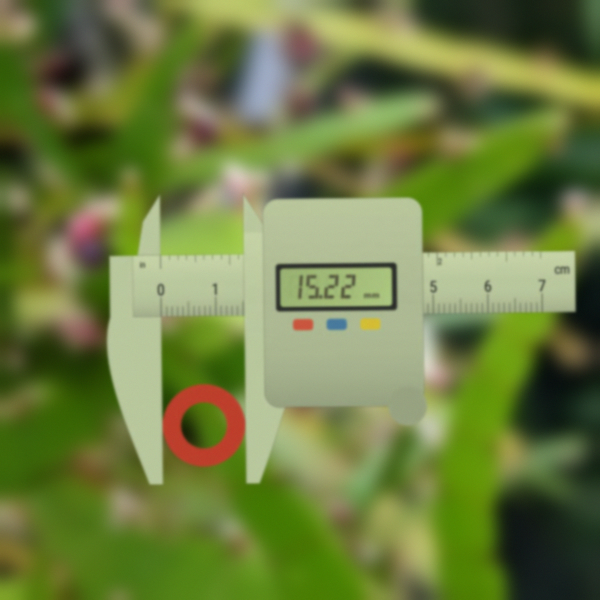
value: 15.22
